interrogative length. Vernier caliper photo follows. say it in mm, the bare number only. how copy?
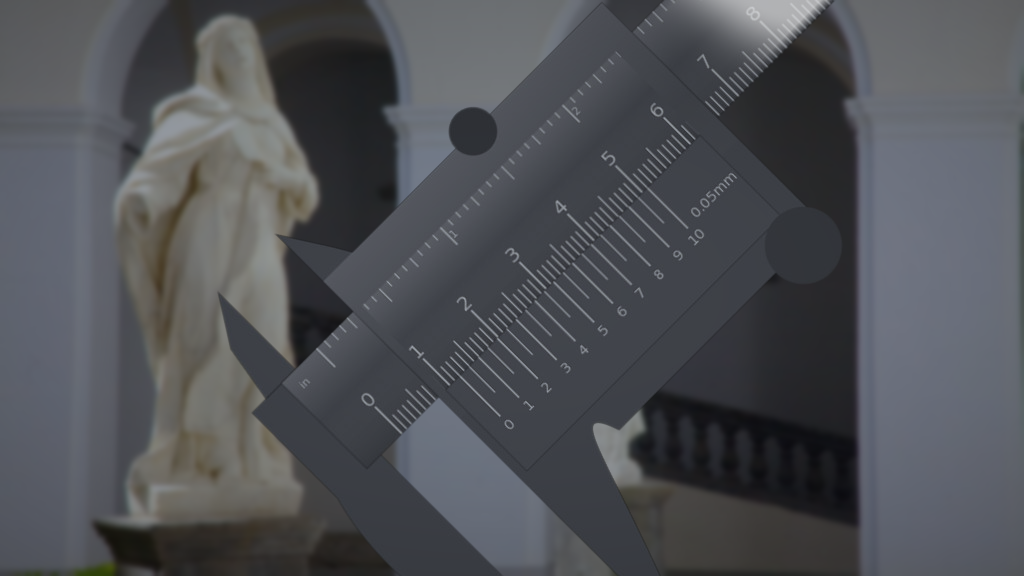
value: 12.0
